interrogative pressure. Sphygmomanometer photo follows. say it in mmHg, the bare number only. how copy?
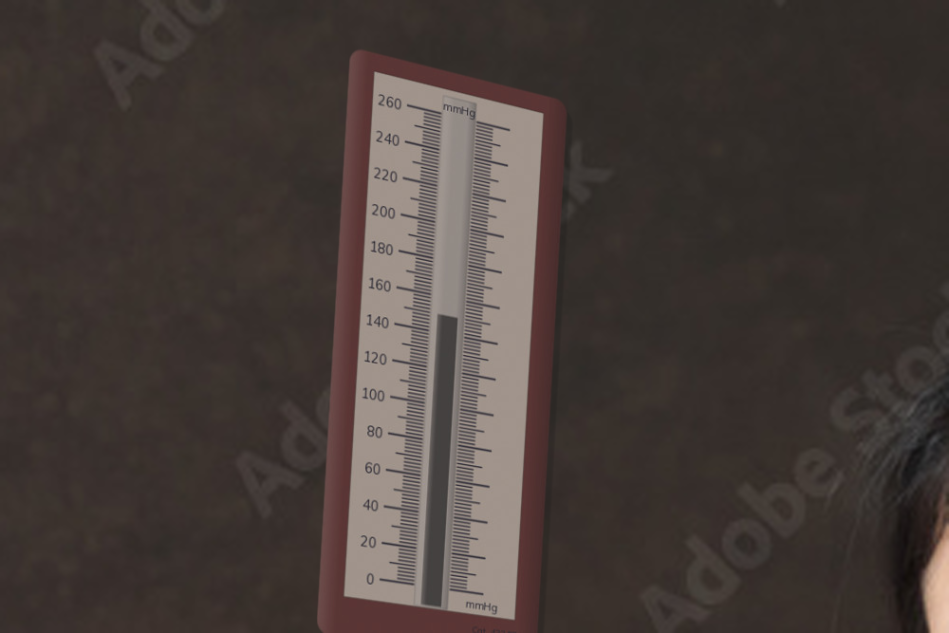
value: 150
